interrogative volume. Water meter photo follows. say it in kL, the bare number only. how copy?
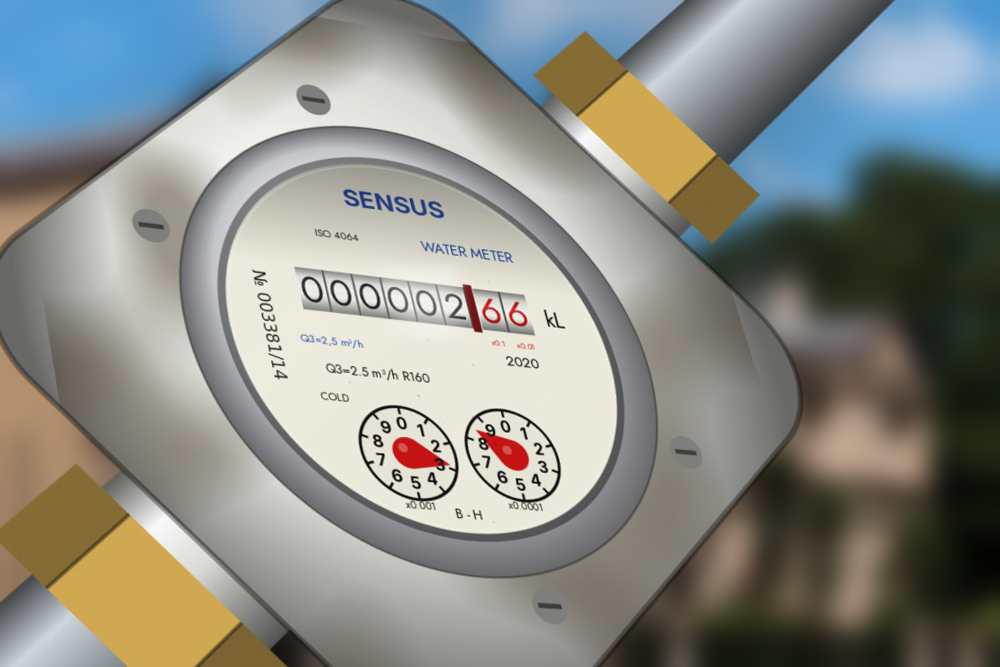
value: 2.6628
